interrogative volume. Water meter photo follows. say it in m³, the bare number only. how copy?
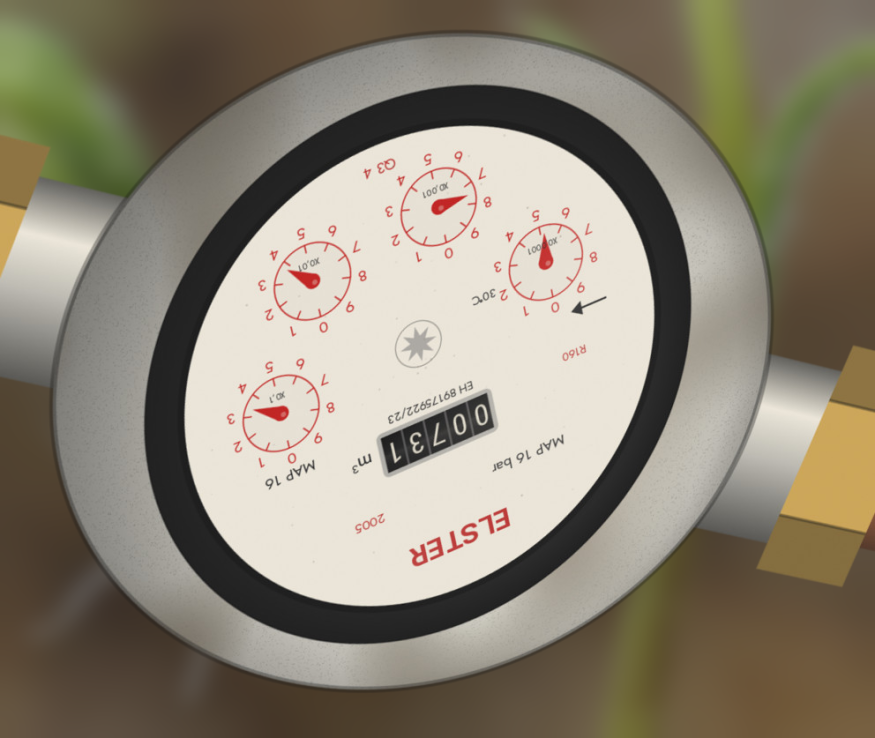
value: 731.3375
